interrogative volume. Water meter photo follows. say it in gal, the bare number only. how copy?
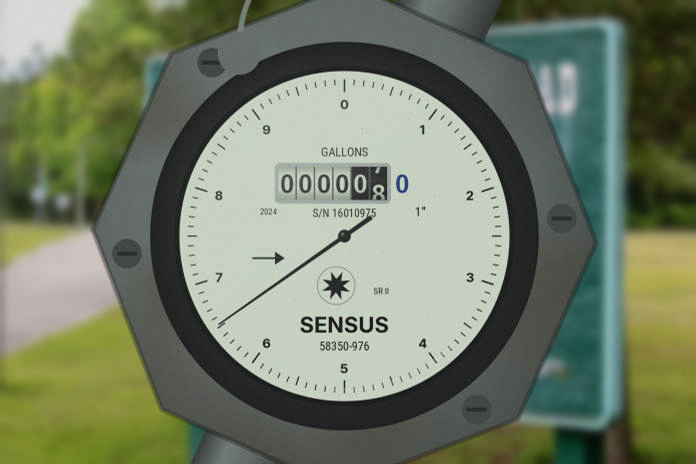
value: 76.5
